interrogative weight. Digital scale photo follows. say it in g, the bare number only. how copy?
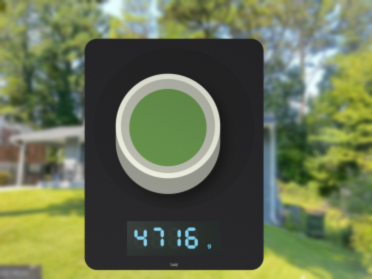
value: 4716
